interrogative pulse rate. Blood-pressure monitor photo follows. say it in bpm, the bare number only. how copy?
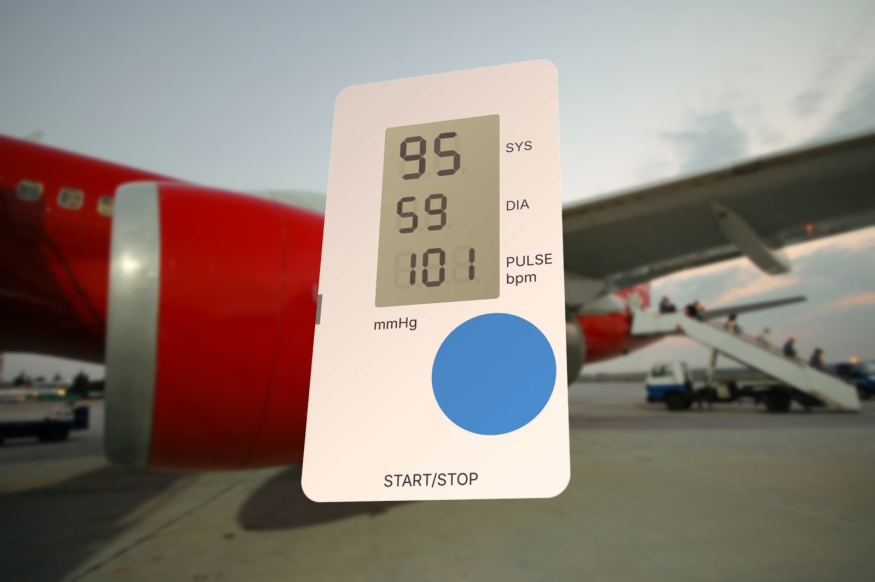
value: 101
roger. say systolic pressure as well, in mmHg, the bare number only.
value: 95
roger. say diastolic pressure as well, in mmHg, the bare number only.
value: 59
